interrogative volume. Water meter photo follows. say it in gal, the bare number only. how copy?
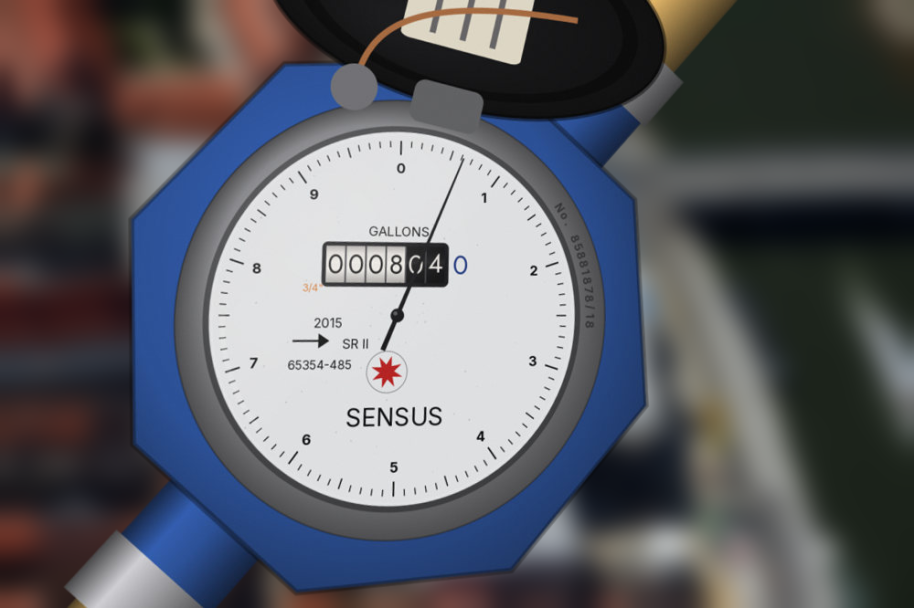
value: 8040.6
